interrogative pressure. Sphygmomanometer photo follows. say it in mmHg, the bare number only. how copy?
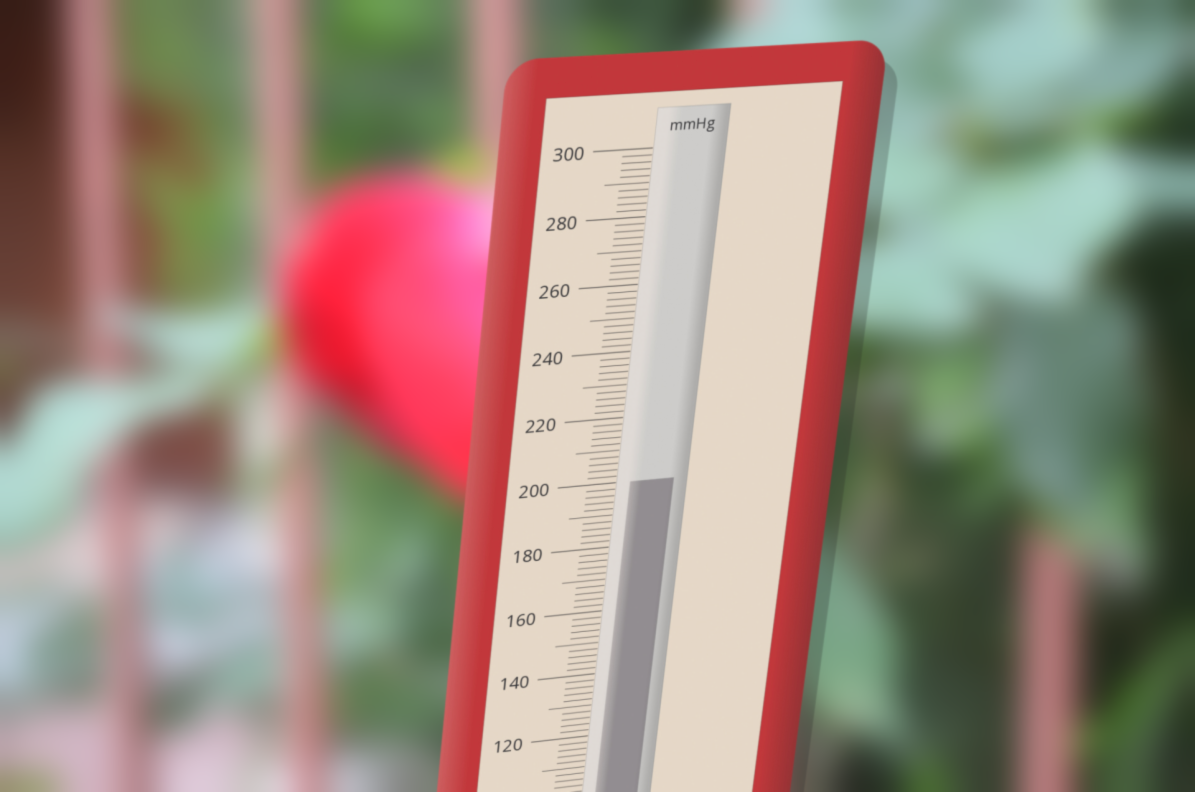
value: 200
